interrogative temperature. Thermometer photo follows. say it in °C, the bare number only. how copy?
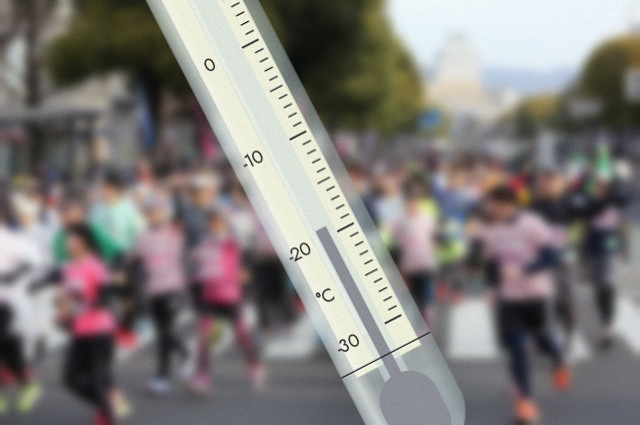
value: -19
